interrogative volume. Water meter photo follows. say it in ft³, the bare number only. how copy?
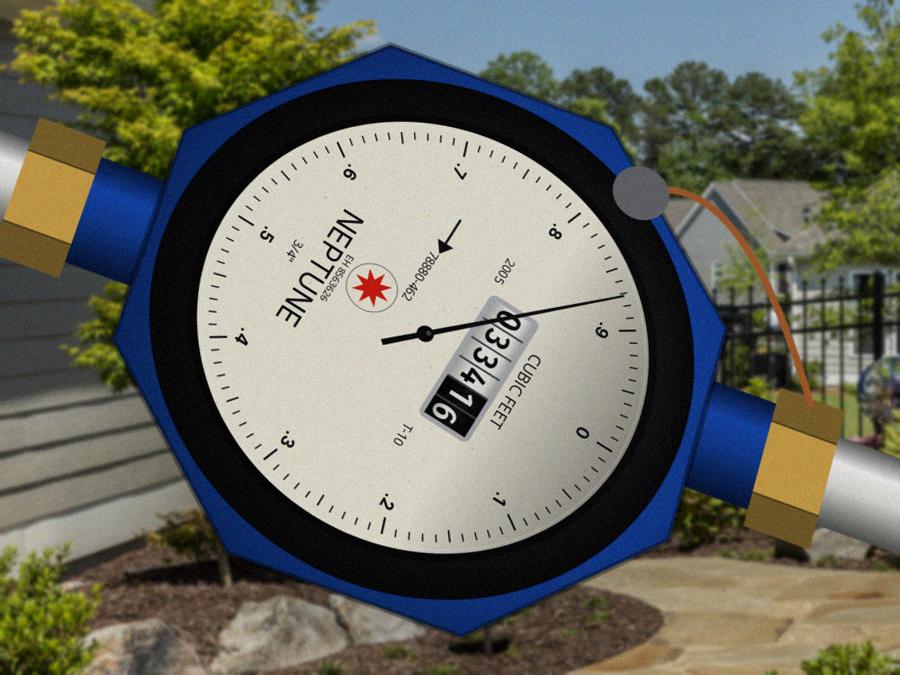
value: 33415.87
